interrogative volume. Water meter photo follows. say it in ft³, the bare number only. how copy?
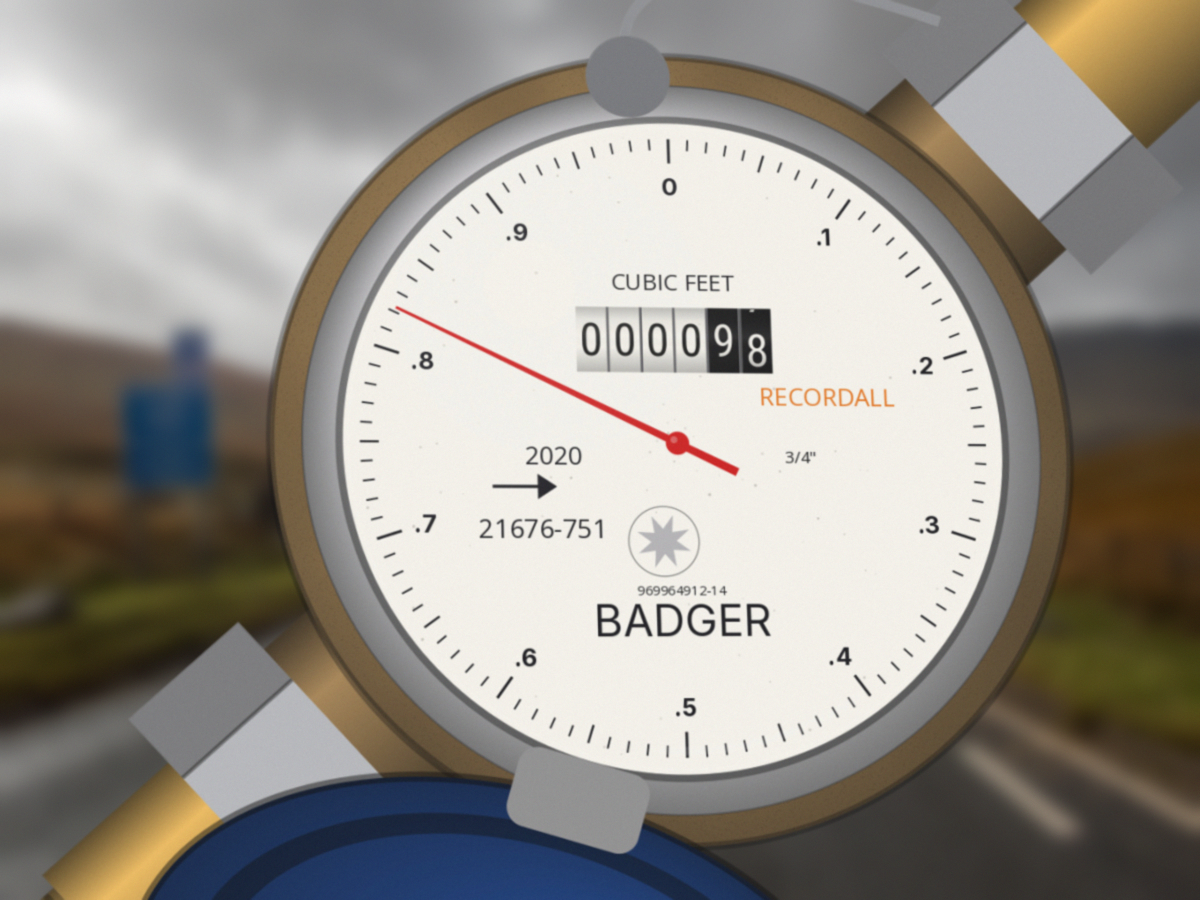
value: 97.82
